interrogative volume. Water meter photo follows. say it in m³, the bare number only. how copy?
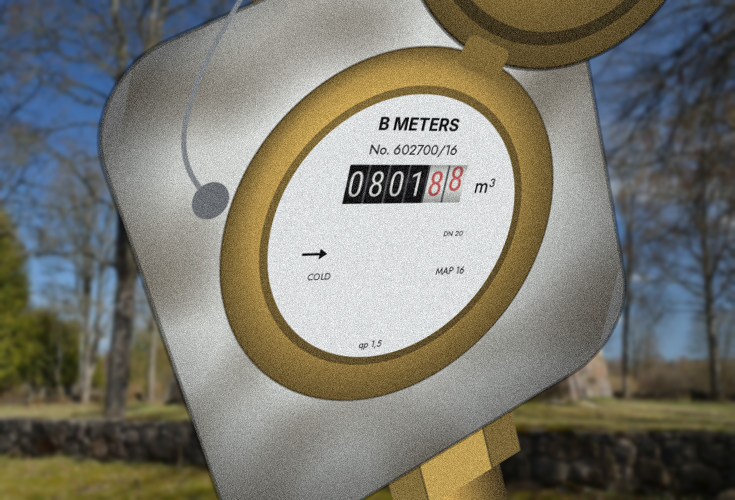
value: 801.88
